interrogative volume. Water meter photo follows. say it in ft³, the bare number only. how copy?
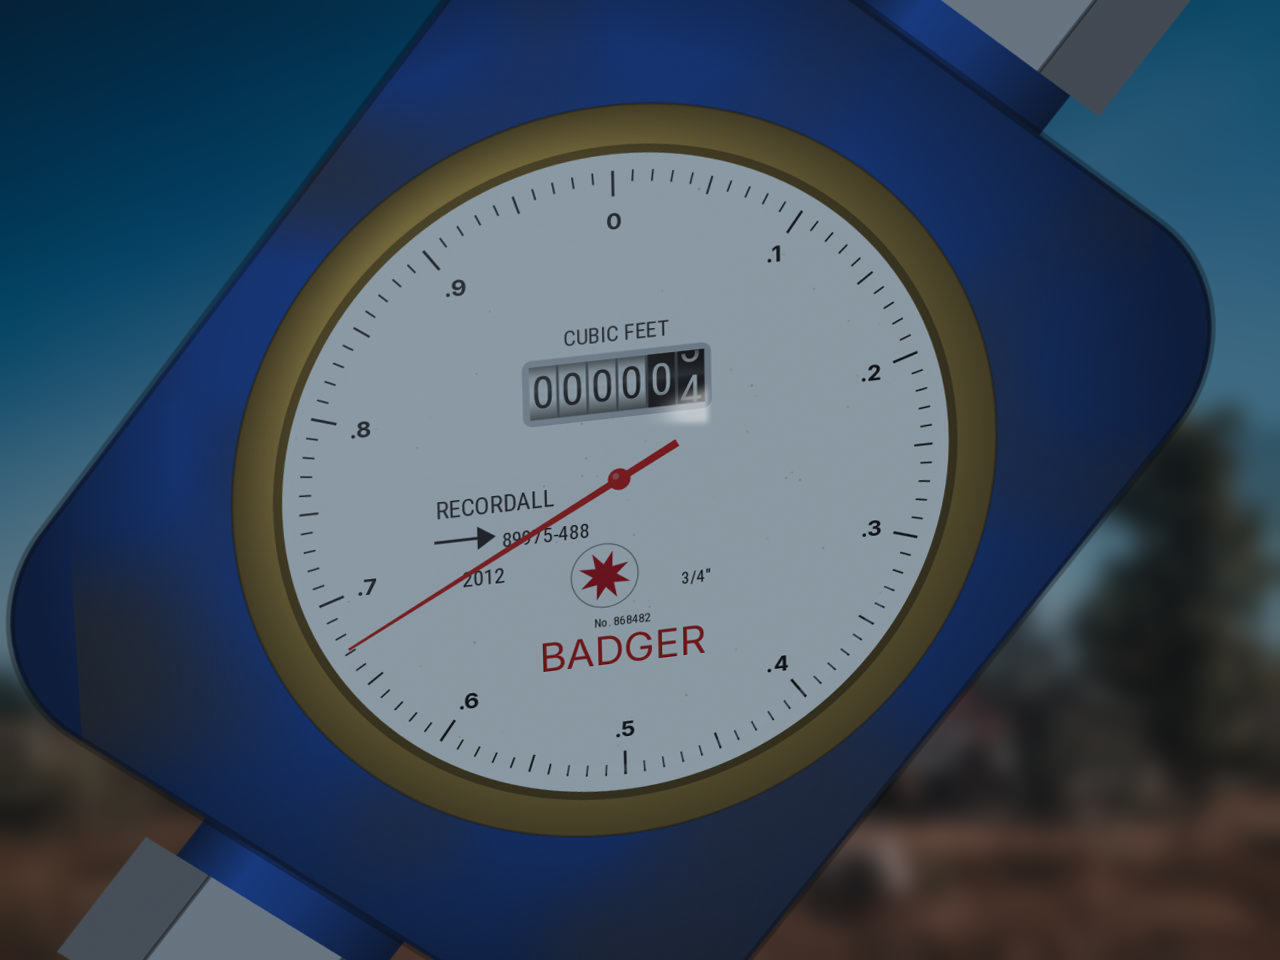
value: 3.67
